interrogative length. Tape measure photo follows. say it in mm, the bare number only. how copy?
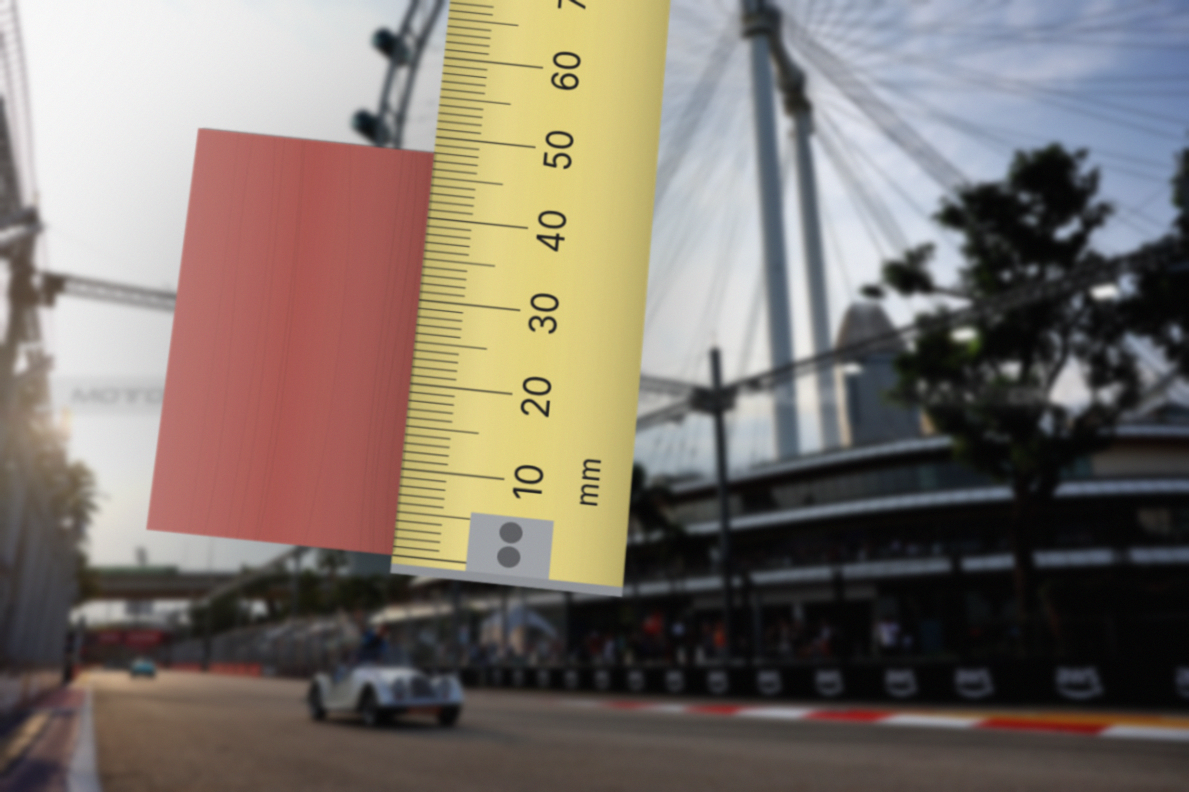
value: 48
